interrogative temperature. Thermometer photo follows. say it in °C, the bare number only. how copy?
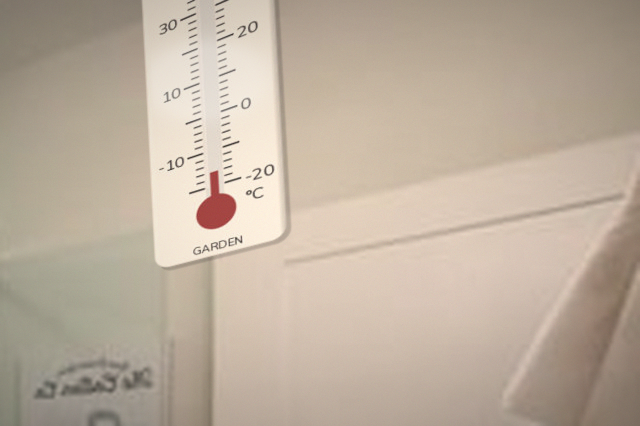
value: -16
